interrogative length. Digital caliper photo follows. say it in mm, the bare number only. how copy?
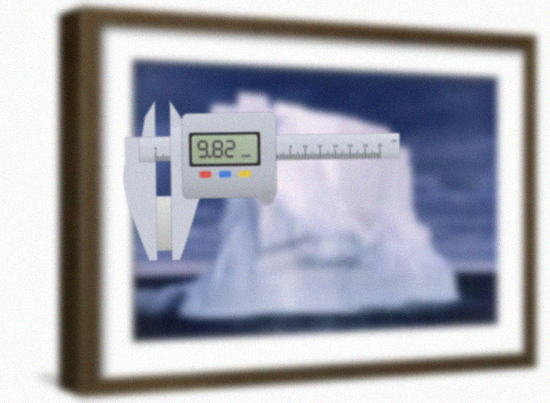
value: 9.82
